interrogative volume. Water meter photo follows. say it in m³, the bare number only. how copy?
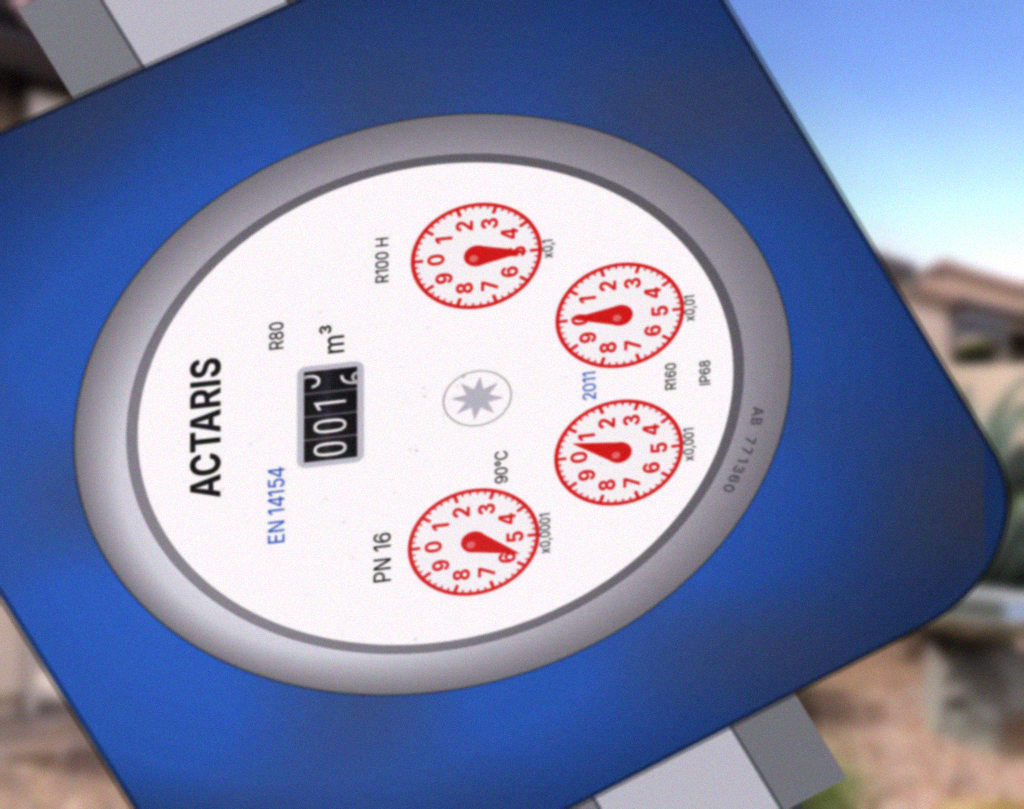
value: 15.5005
